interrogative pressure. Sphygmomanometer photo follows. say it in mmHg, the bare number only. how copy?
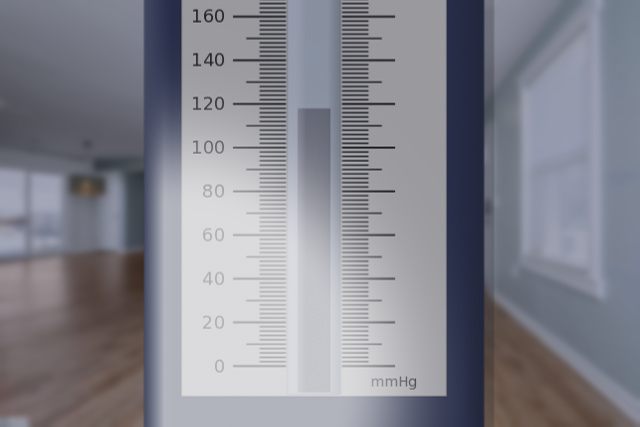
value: 118
